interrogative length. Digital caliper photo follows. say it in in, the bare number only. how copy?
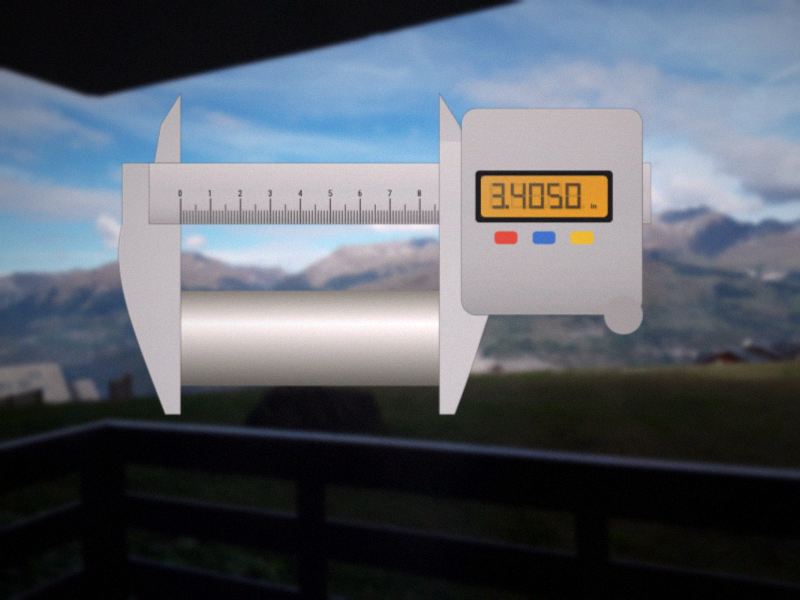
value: 3.4050
